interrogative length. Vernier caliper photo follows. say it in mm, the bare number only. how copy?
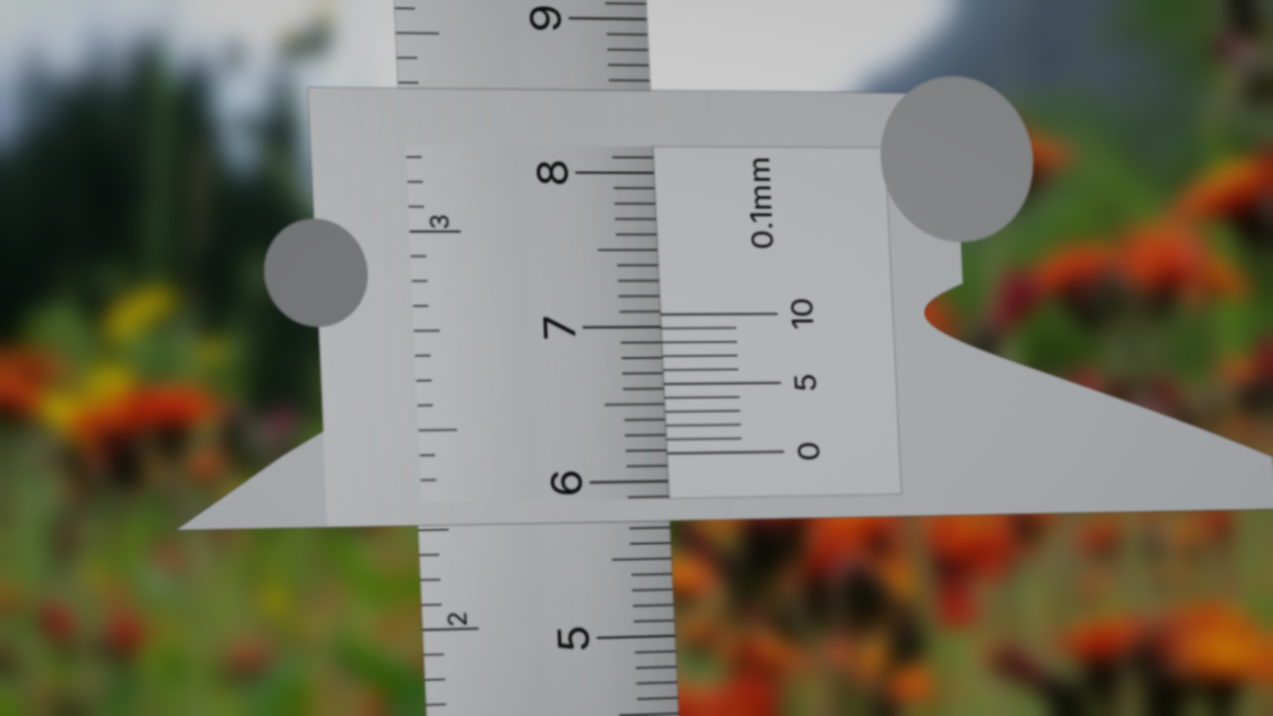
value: 61.8
